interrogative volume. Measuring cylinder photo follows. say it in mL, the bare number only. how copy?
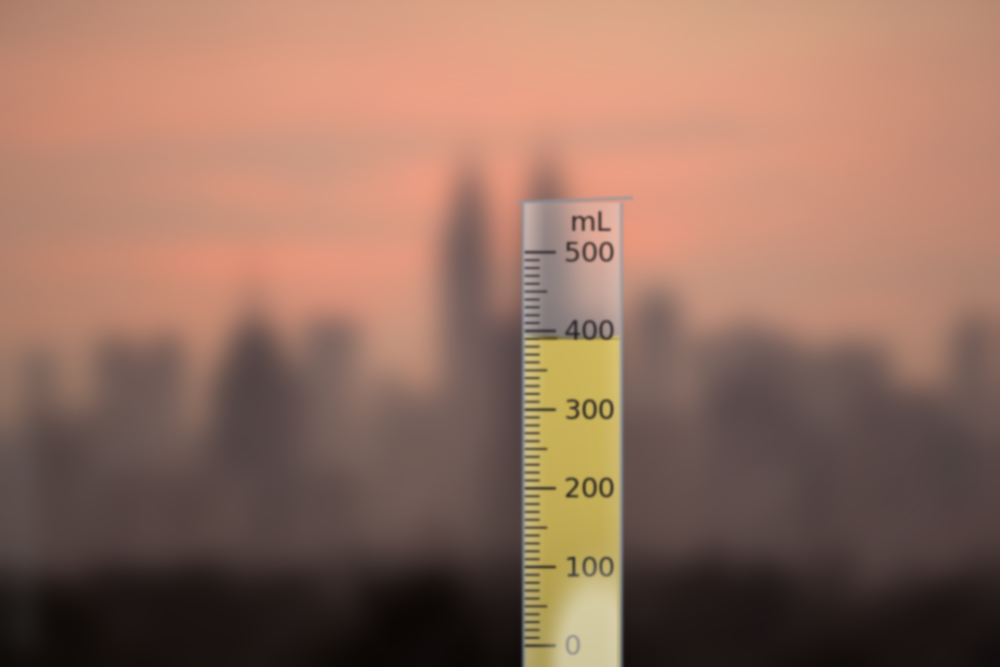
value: 390
